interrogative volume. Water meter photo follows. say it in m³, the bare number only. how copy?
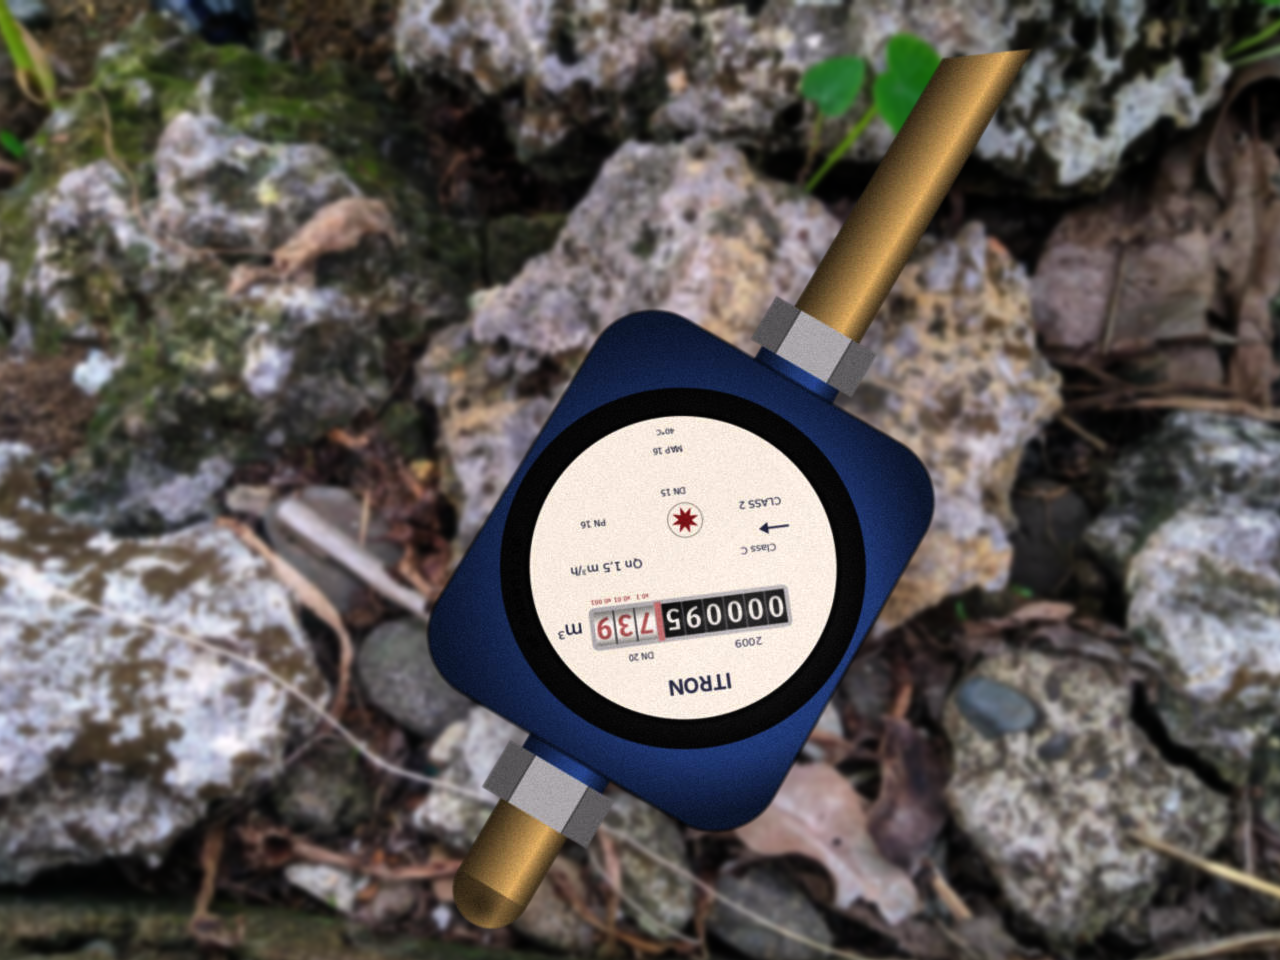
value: 95.739
